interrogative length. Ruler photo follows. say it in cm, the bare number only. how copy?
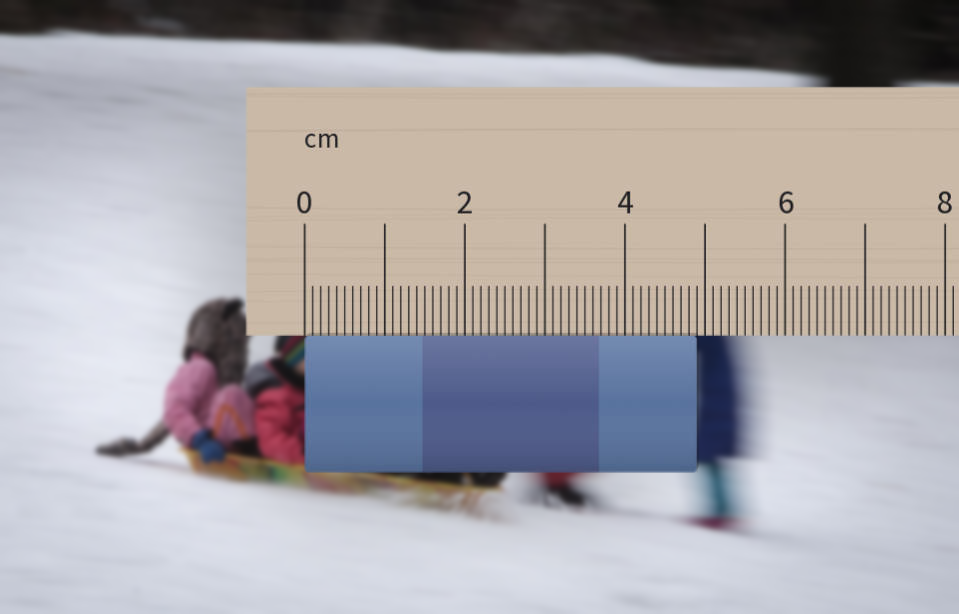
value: 4.9
